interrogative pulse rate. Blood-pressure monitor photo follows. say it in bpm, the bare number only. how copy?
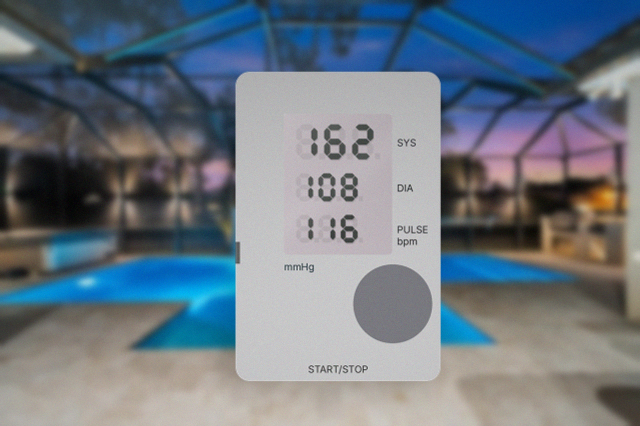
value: 116
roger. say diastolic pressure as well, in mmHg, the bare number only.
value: 108
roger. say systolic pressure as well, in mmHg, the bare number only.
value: 162
